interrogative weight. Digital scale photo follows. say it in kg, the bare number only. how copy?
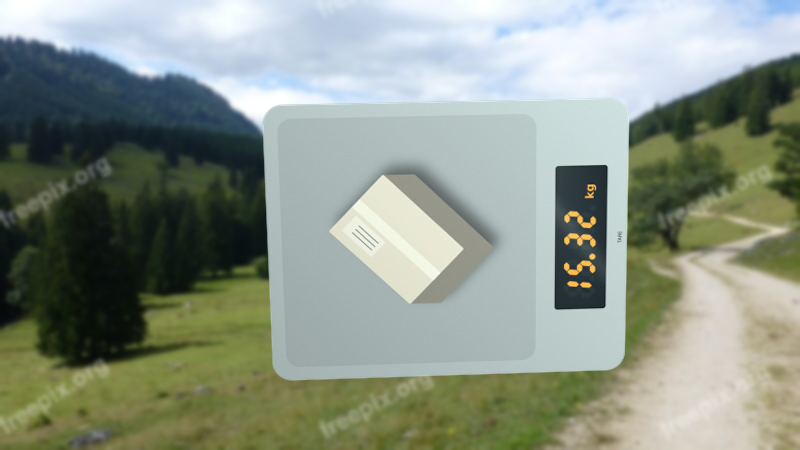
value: 15.32
